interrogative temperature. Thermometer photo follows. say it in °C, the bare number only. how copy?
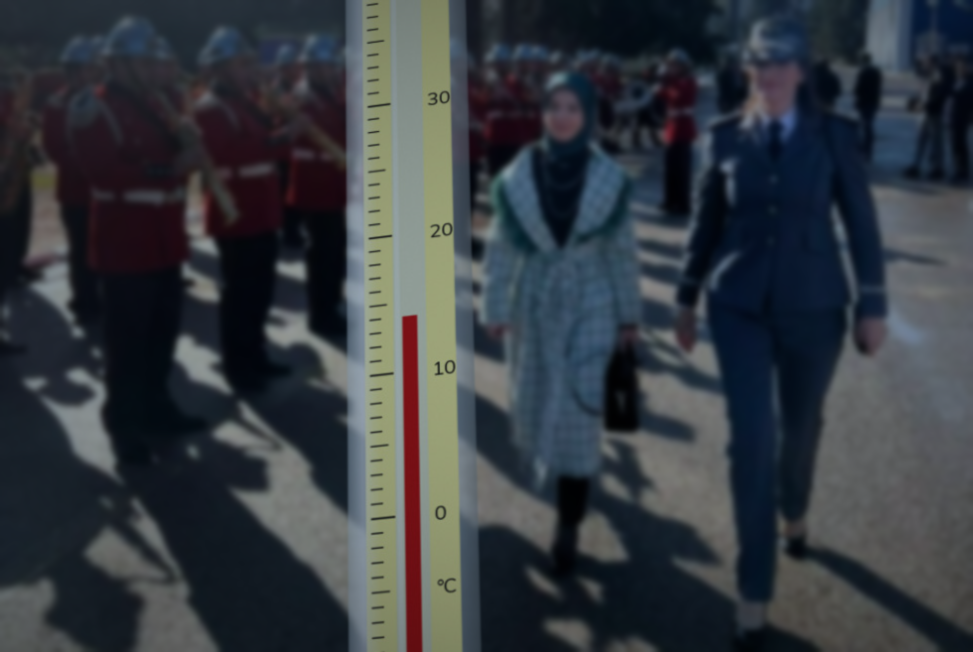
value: 14
